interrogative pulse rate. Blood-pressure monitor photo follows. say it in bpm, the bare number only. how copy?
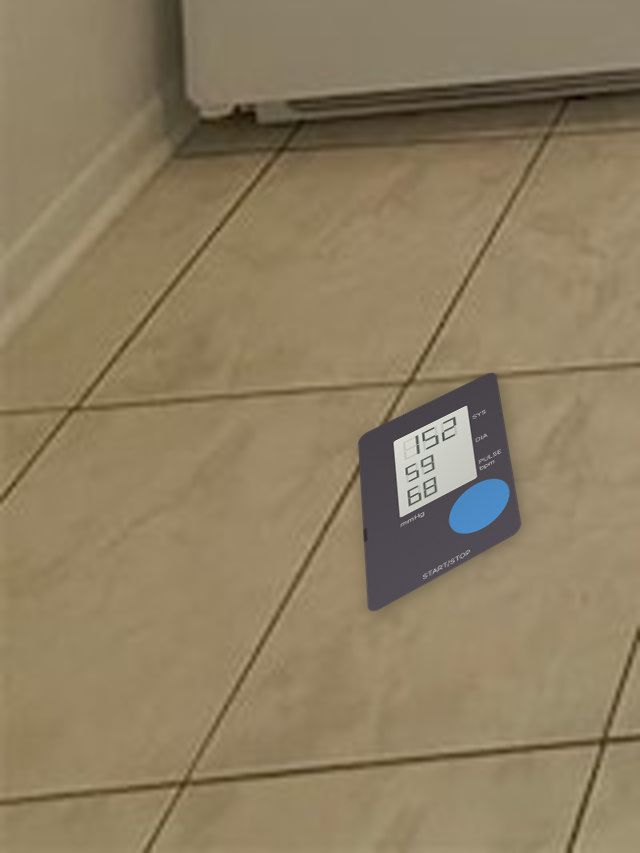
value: 68
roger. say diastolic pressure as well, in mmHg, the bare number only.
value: 59
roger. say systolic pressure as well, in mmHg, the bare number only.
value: 152
